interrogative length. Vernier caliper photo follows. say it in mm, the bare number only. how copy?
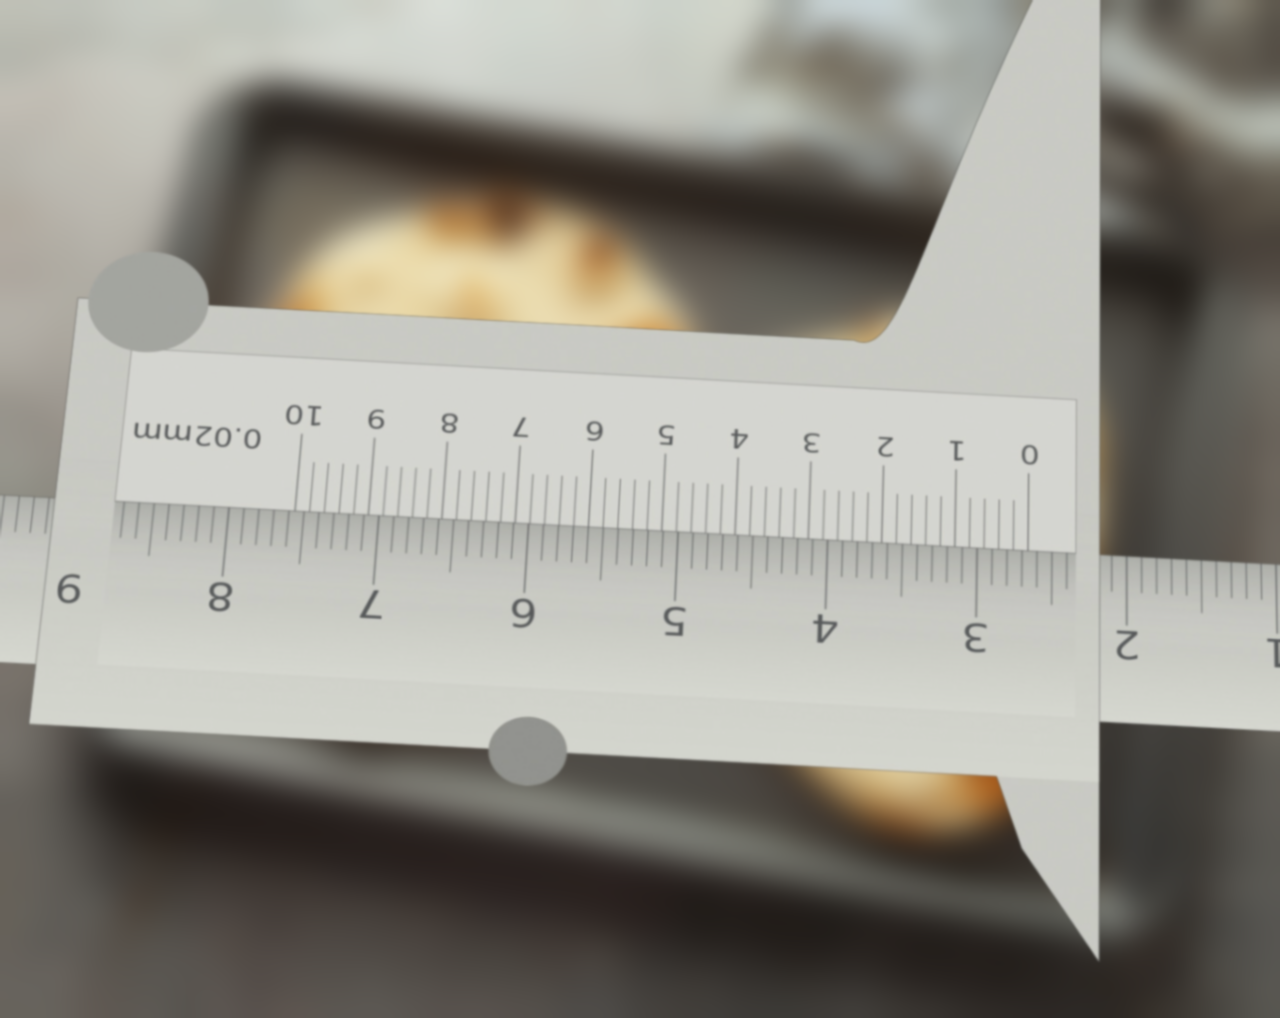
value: 26.6
